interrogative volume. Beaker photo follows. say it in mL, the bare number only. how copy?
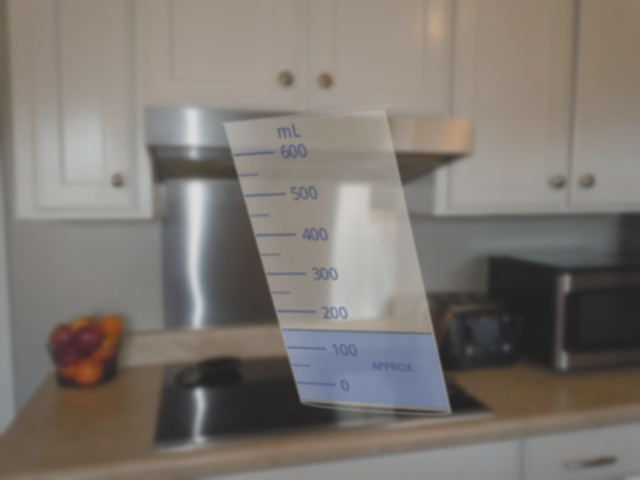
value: 150
